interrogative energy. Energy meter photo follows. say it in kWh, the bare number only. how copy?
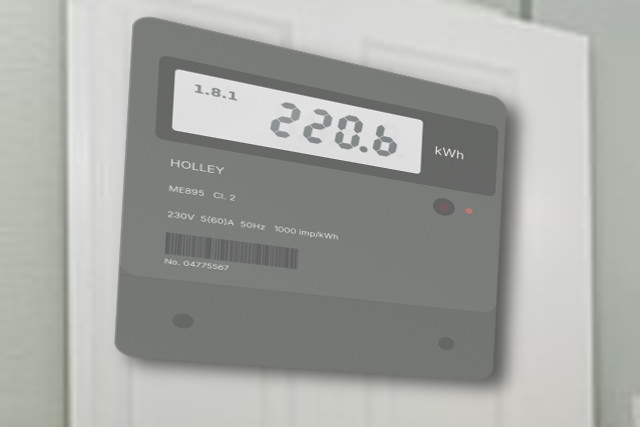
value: 220.6
